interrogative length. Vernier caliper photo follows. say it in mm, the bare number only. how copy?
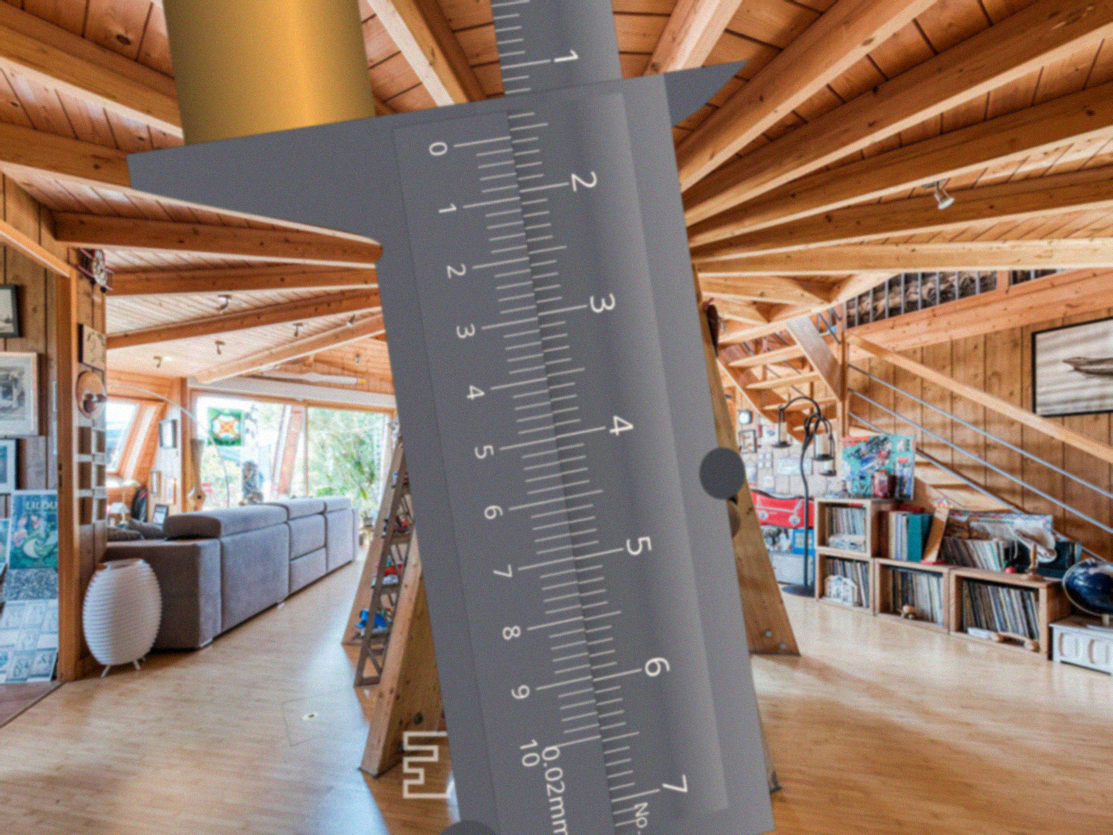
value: 15.6
